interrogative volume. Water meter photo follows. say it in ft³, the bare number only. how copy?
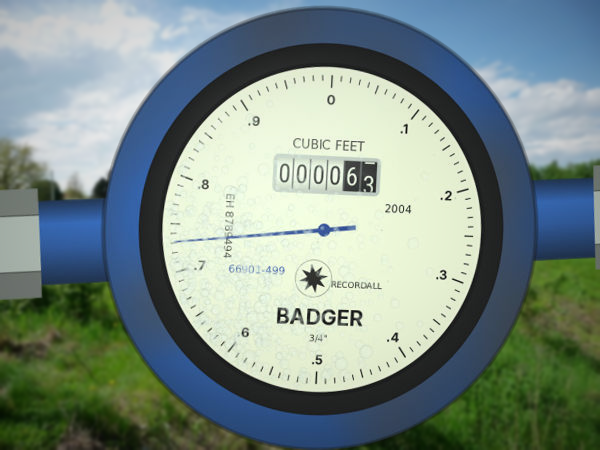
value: 62.73
